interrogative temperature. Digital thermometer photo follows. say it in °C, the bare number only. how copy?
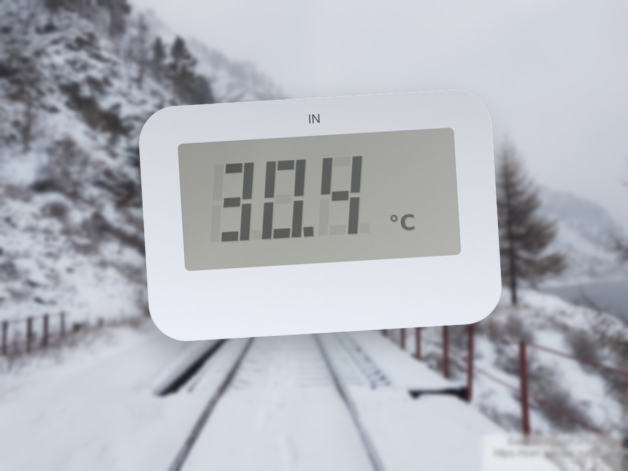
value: 30.4
